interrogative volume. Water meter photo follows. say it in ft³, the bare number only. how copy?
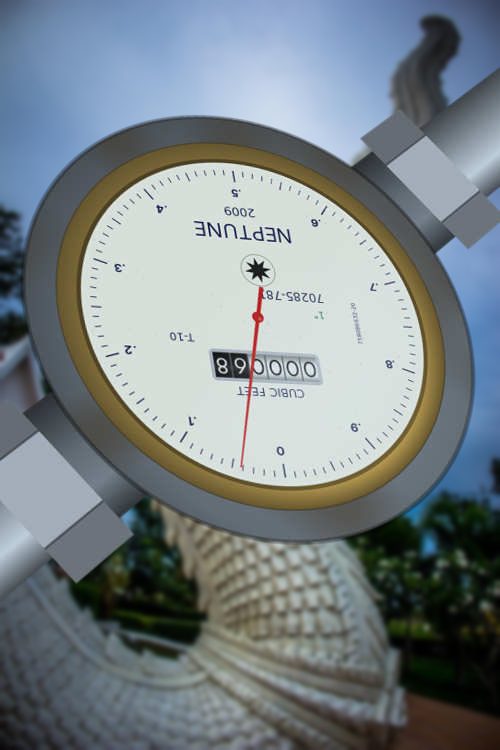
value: 68.04
